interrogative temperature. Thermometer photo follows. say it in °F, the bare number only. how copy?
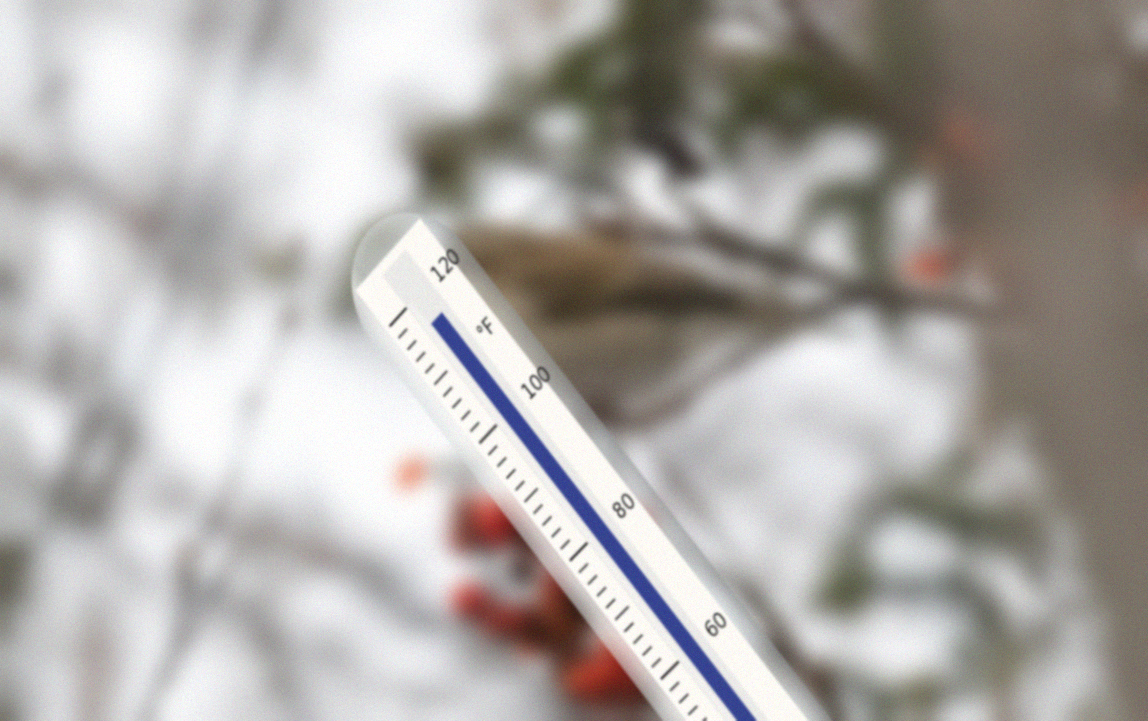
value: 116
